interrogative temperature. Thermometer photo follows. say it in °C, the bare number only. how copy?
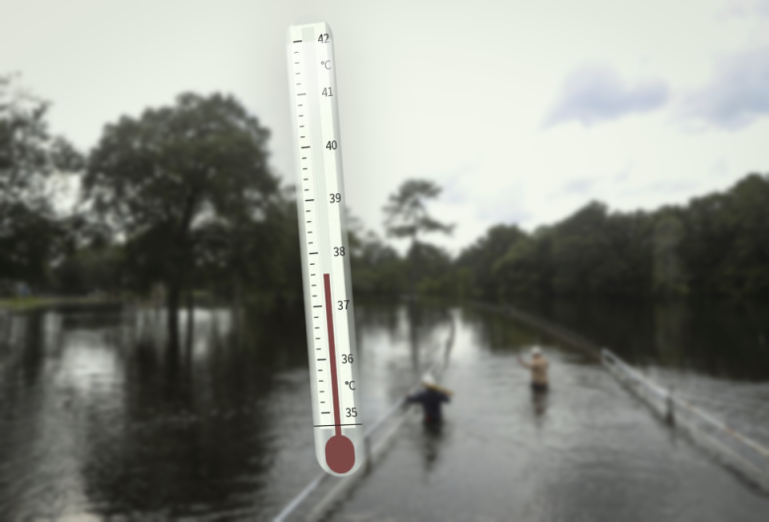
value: 37.6
